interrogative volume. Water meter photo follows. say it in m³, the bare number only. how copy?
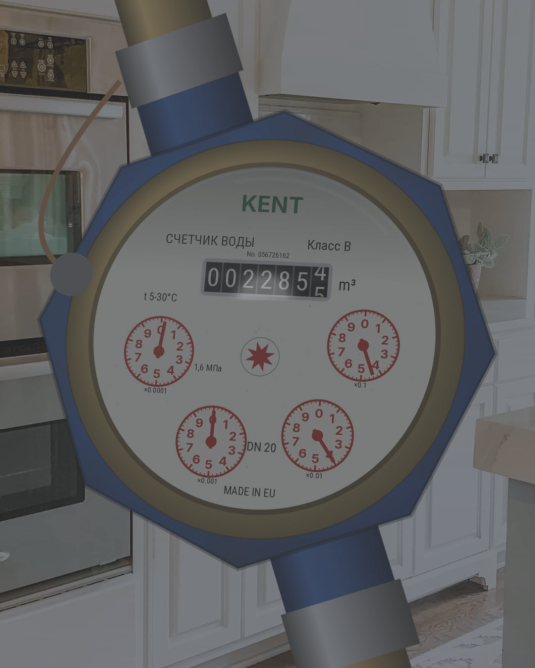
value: 22854.4400
